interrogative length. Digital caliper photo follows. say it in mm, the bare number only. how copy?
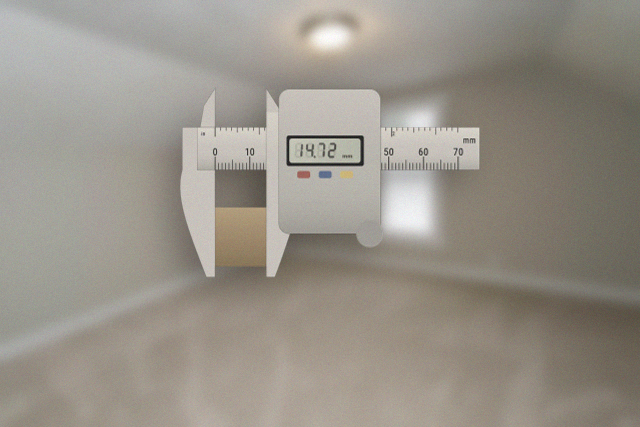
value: 14.72
